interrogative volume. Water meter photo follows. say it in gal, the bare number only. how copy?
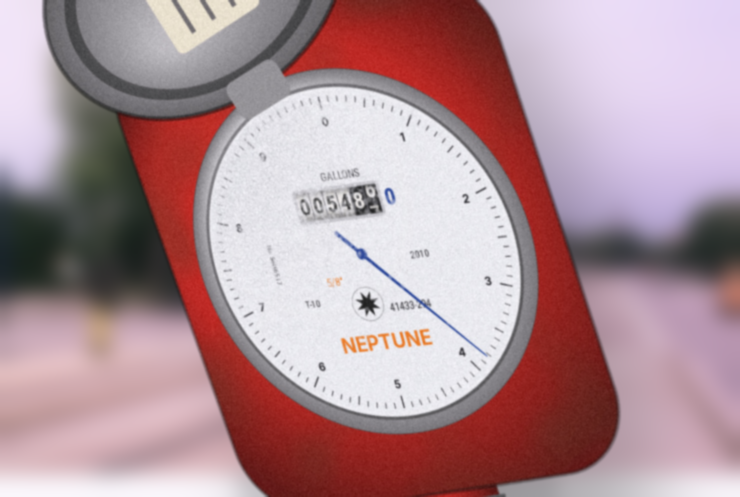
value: 54863.8
